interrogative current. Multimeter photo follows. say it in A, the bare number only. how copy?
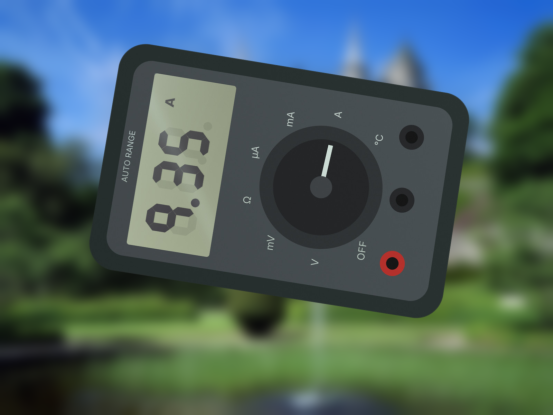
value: 9.35
